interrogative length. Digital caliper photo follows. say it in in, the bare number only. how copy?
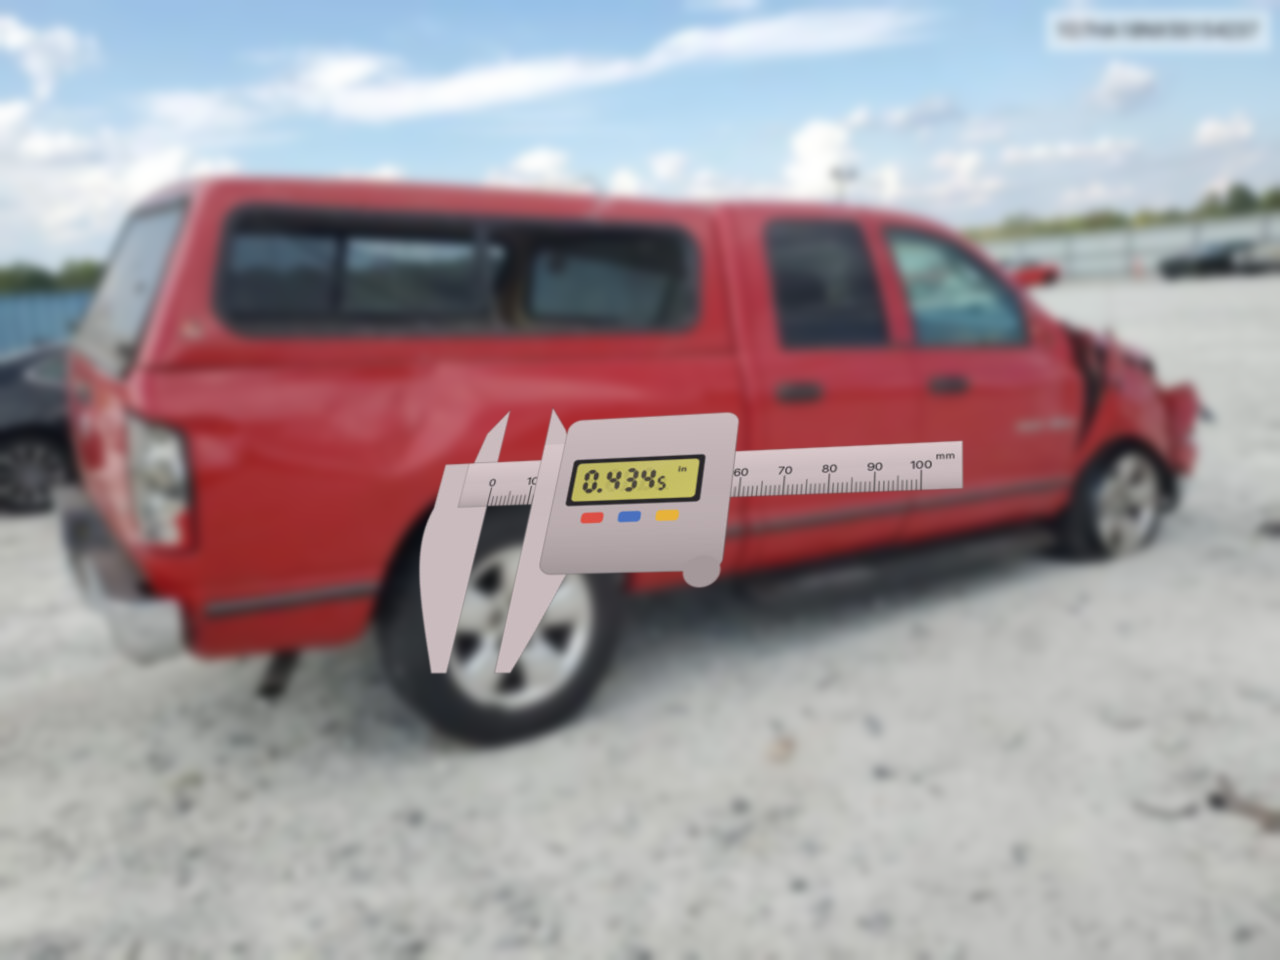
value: 0.4345
